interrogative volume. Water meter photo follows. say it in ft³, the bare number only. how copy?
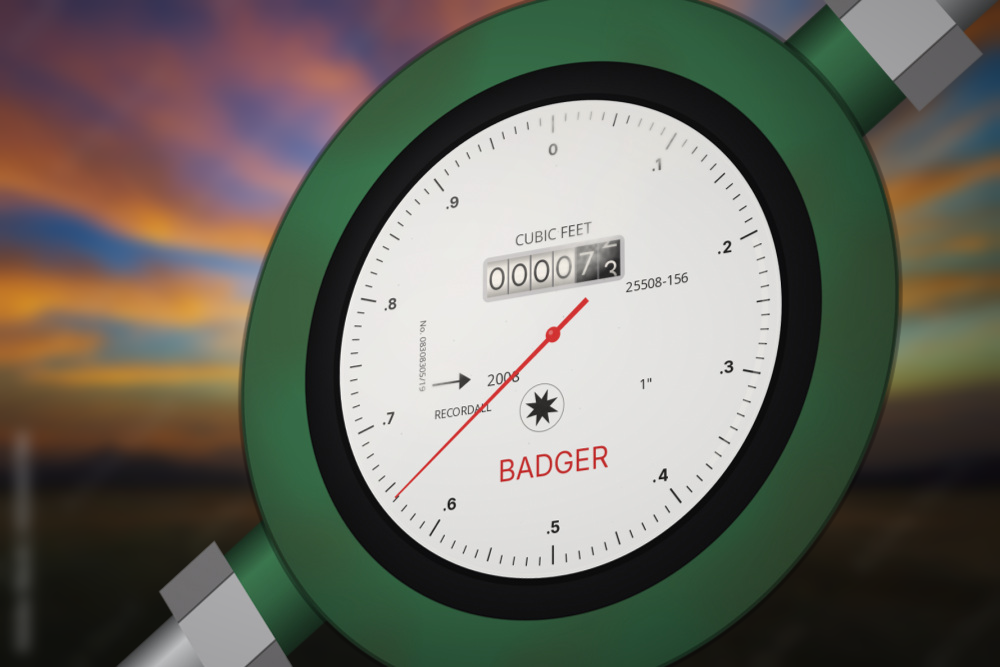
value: 72.64
